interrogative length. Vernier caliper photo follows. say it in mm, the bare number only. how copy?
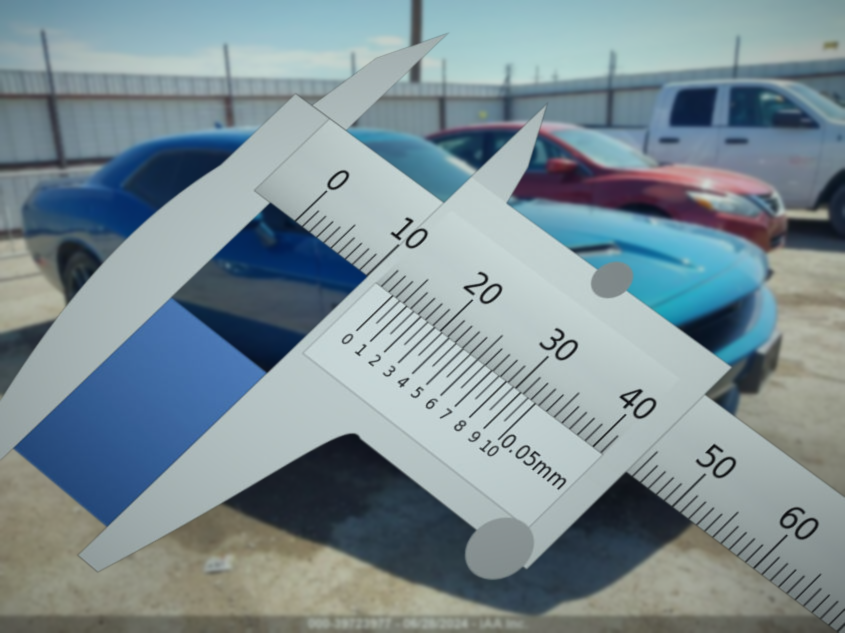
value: 13.6
